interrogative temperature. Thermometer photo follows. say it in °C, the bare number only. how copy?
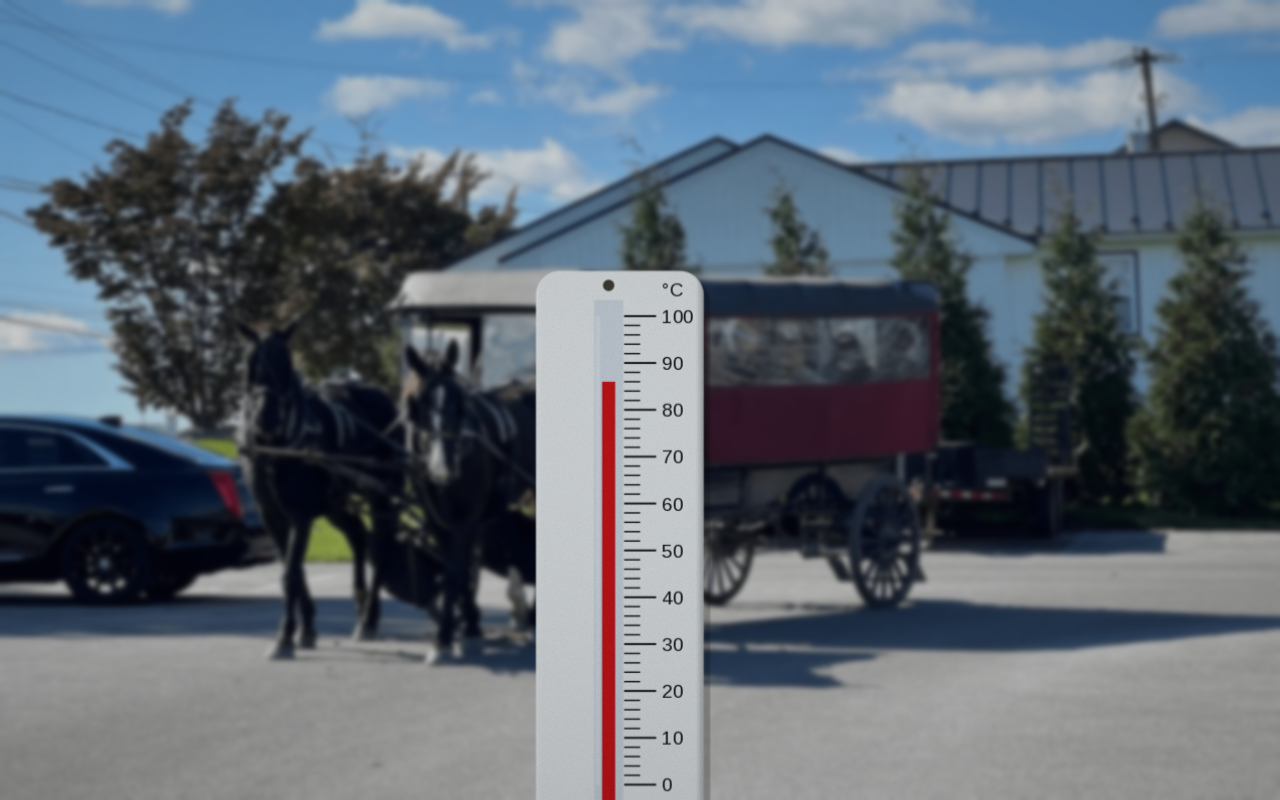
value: 86
